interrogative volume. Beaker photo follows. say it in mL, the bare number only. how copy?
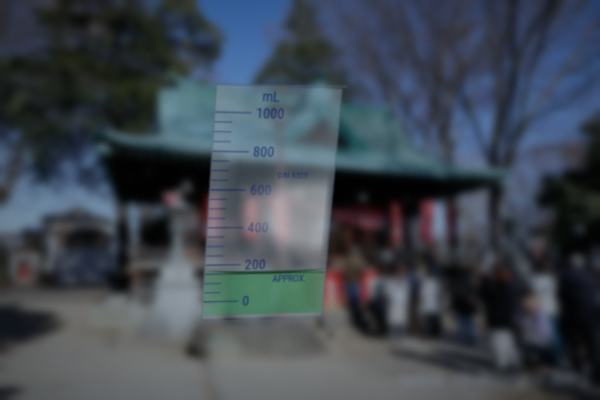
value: 150
